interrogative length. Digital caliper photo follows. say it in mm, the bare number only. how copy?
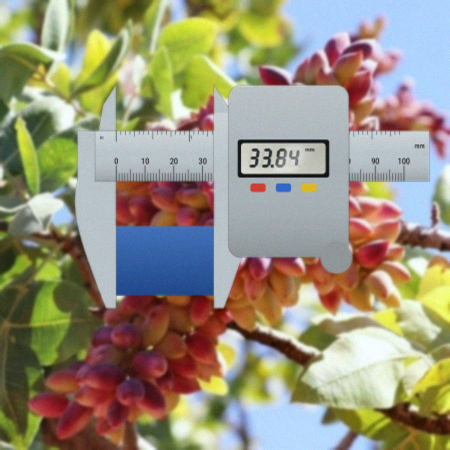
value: 33.84
